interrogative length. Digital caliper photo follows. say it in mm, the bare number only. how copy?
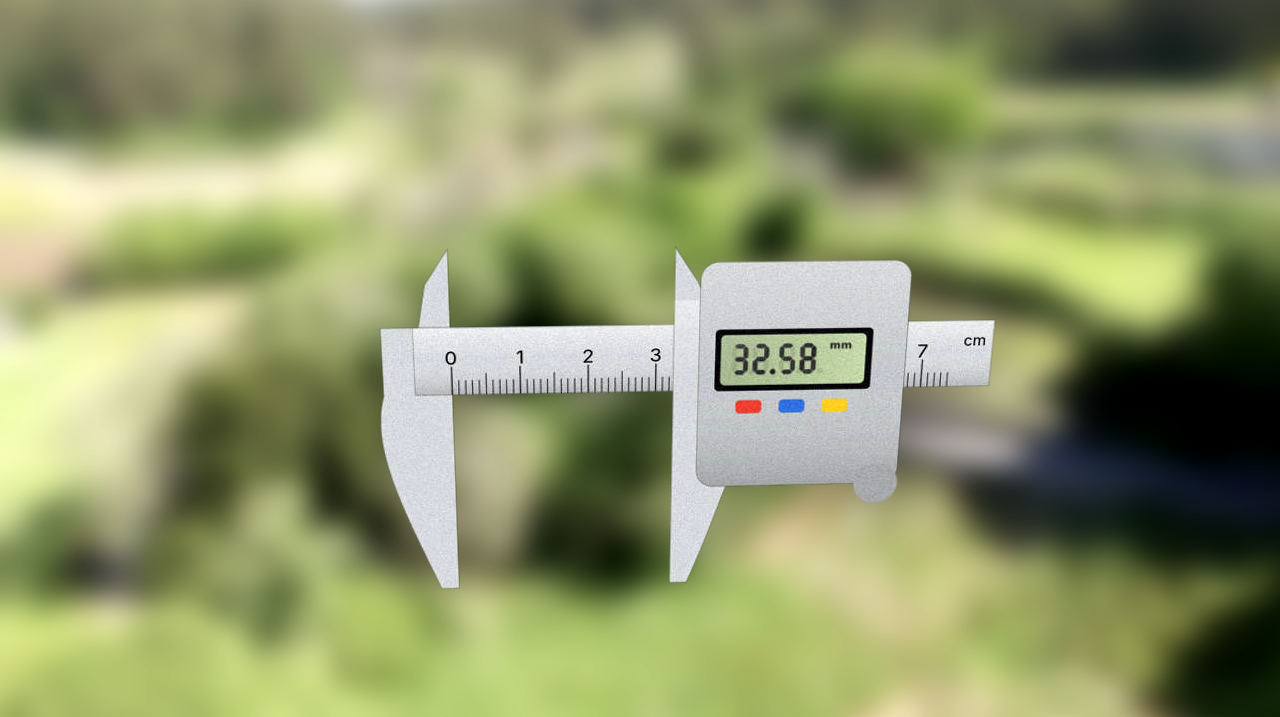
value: 32.58
